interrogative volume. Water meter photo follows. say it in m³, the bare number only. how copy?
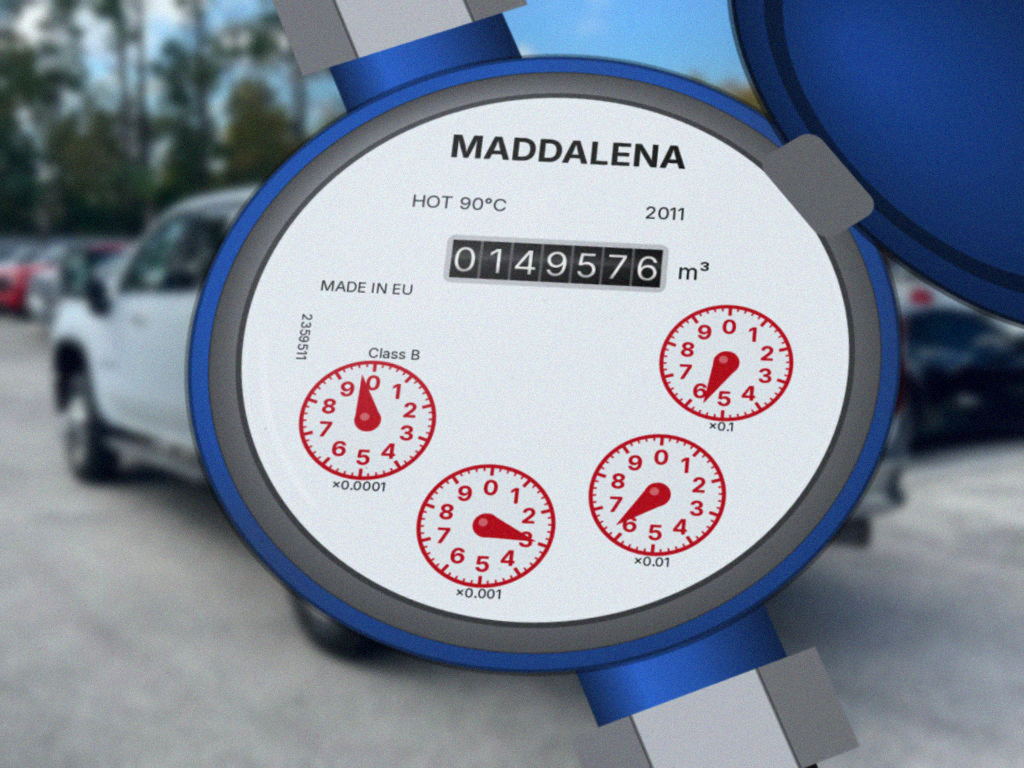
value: 149576.5629
